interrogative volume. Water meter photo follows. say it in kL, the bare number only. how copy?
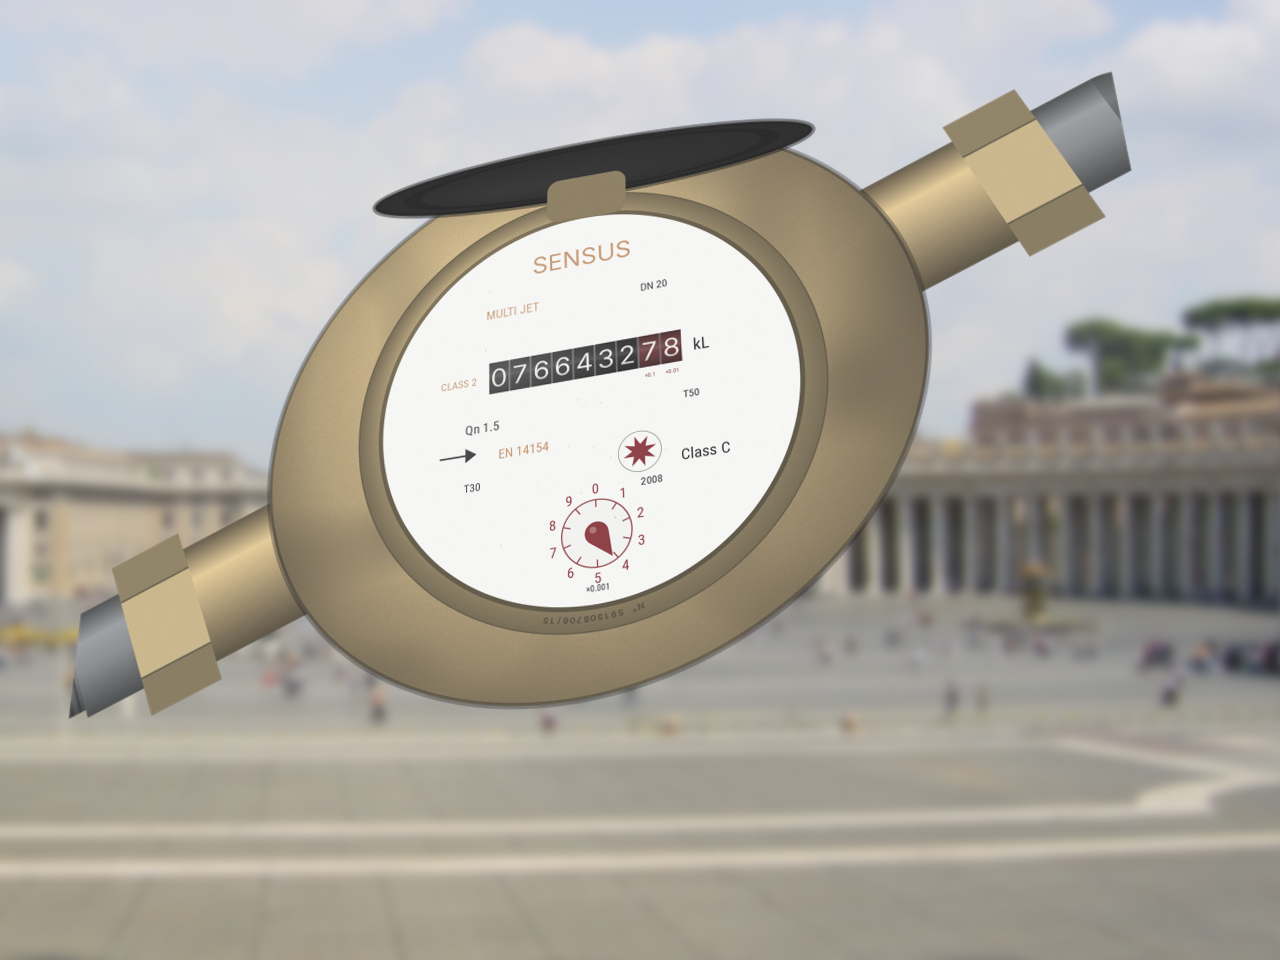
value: 766432.784
